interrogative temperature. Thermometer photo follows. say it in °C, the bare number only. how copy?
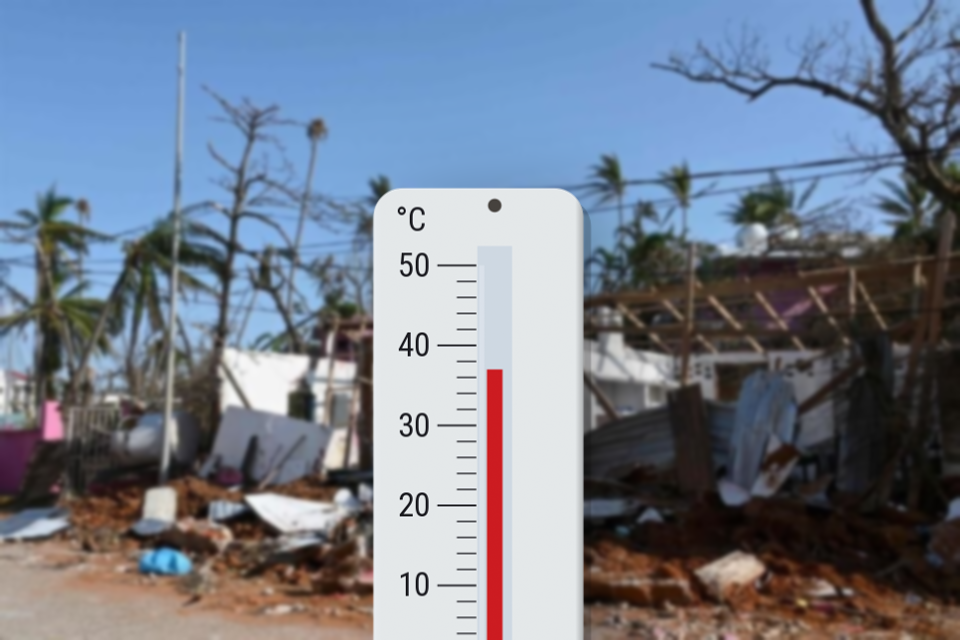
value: 37
